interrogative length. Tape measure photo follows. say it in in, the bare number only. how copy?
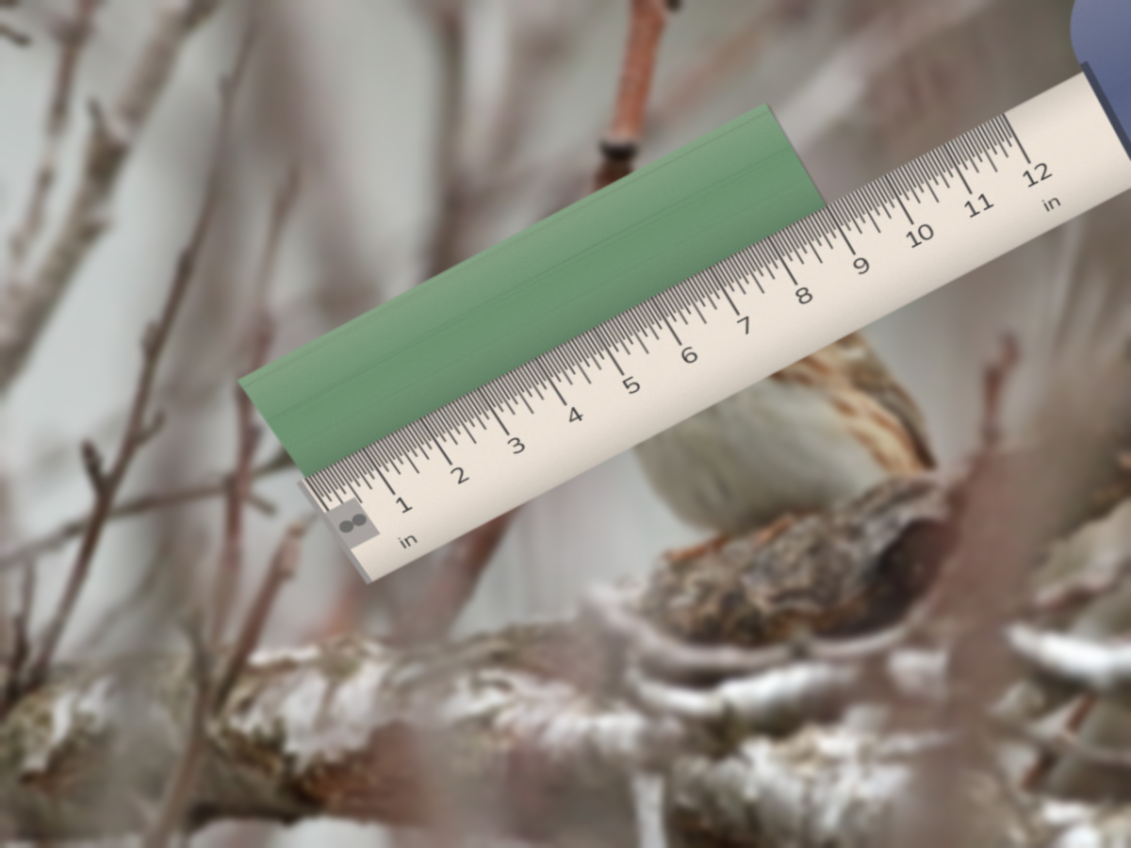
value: 9
